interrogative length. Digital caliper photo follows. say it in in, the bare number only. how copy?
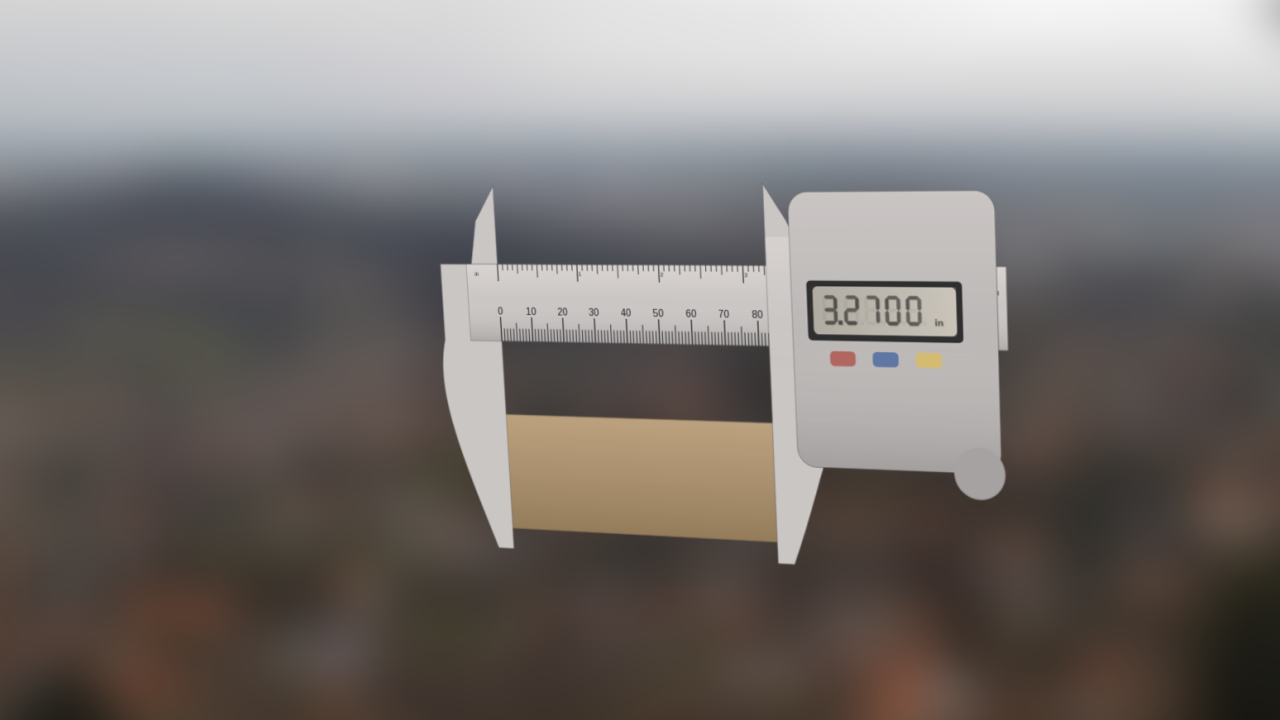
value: 3.2700
